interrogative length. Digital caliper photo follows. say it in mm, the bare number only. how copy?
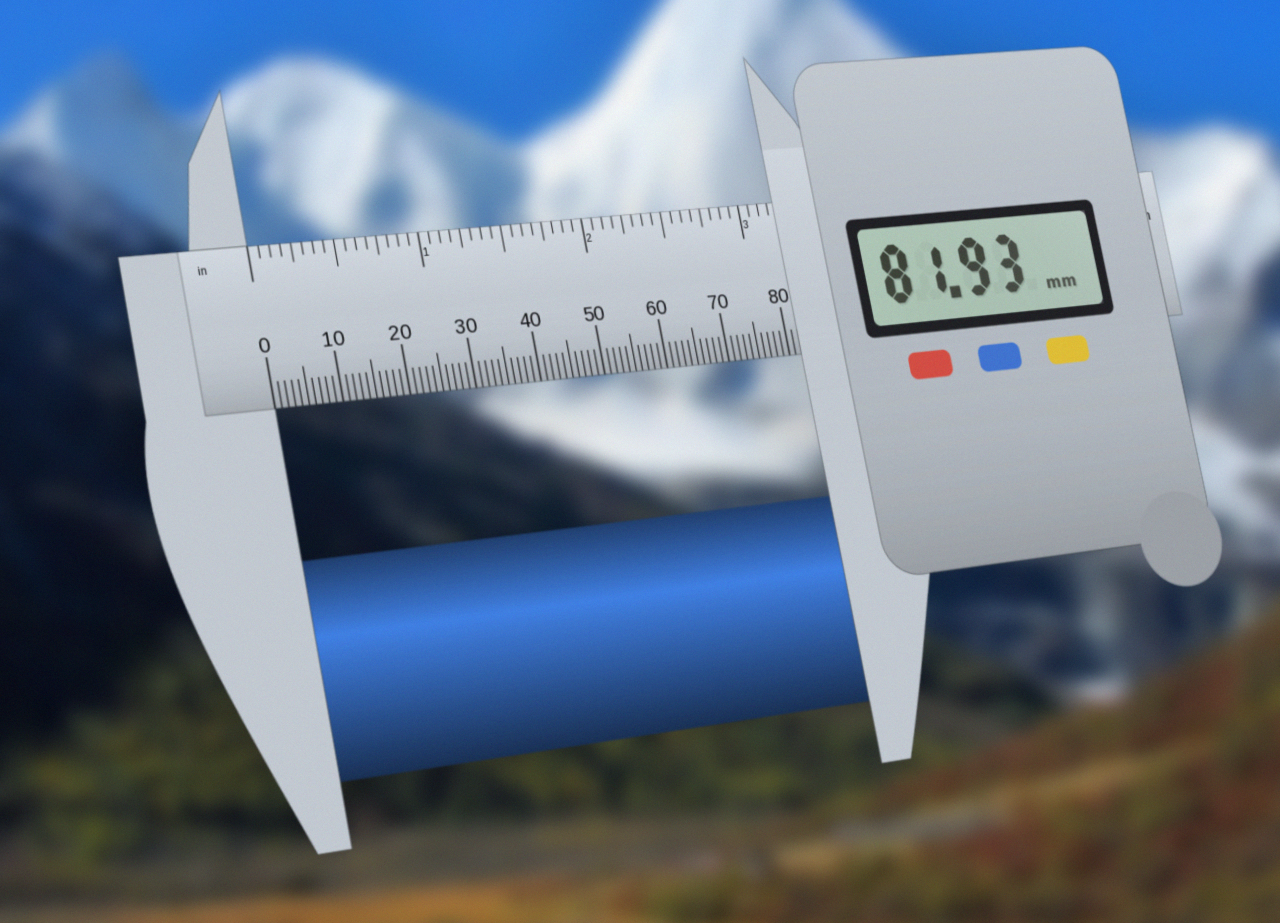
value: 81.93
